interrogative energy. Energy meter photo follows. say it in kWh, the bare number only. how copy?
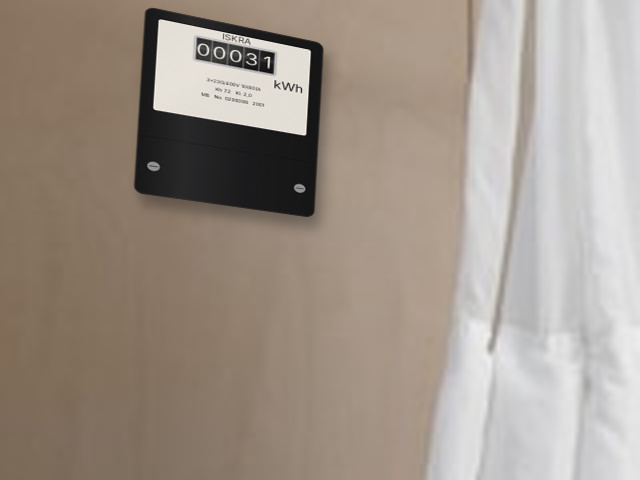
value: 31
